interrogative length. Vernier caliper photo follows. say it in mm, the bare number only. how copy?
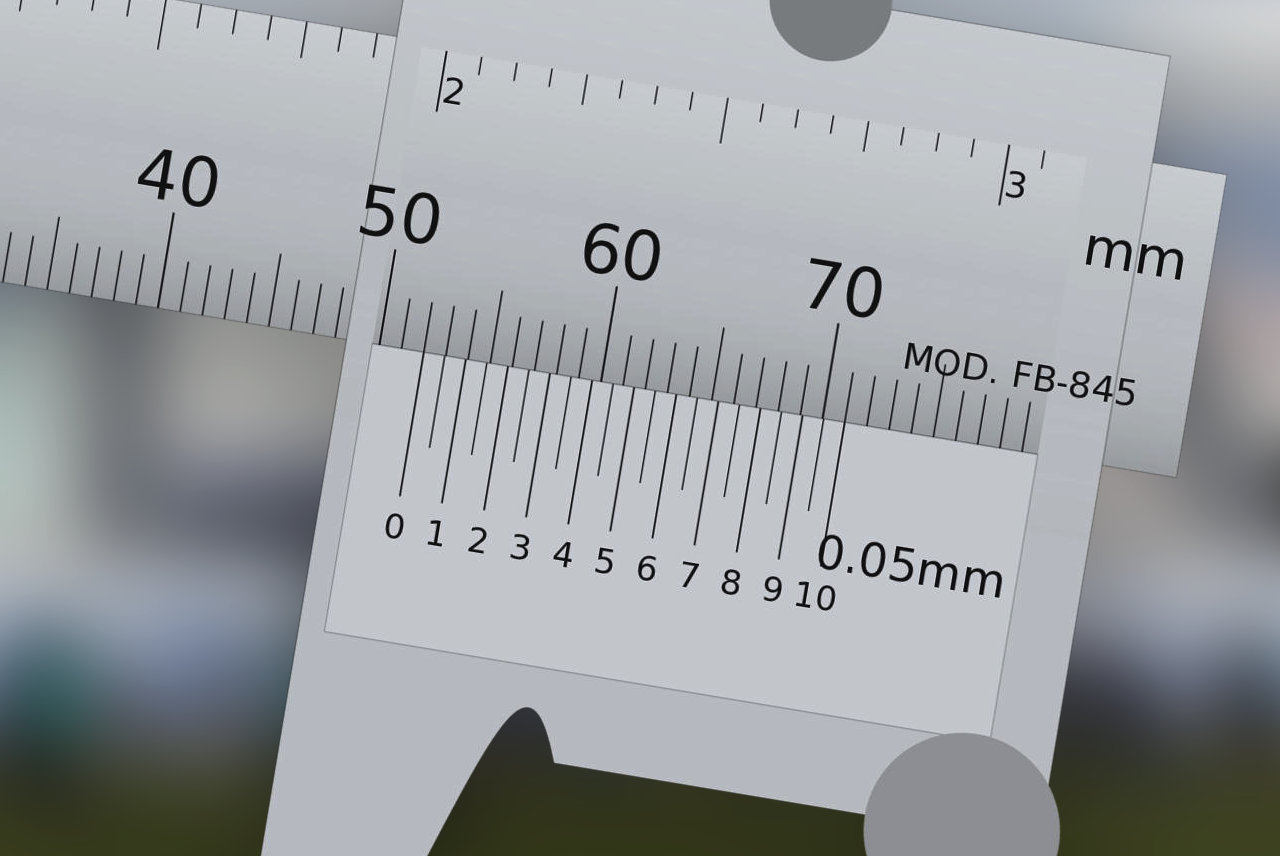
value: 52.0
